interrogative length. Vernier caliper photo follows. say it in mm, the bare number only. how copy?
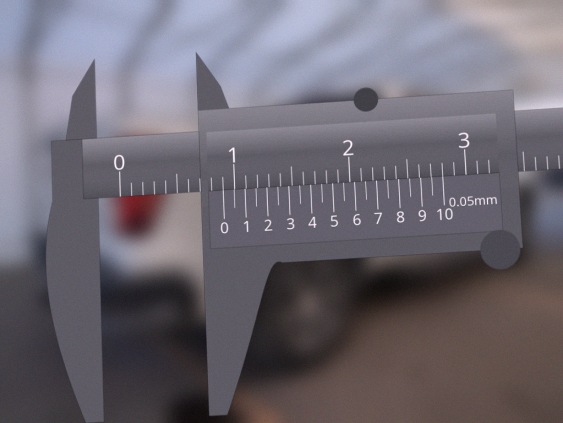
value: 9.0
